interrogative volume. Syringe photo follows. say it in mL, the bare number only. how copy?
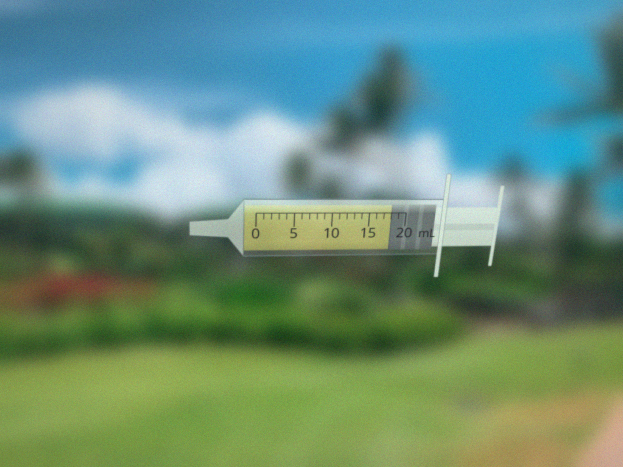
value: 18
